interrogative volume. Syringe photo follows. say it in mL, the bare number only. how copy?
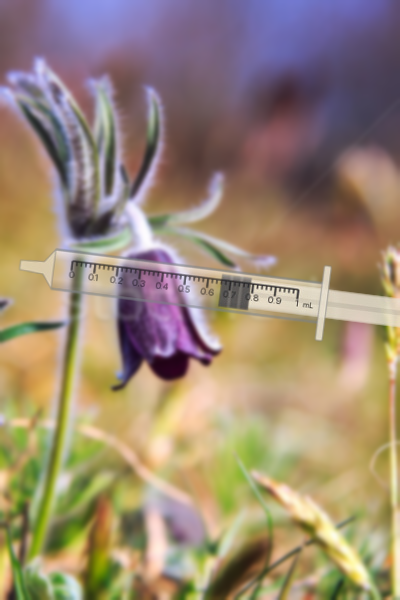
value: 0.66
